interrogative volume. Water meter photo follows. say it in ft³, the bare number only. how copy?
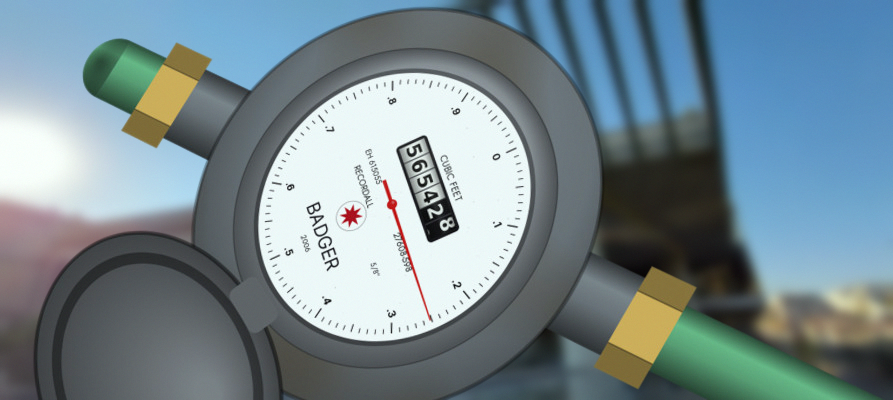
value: 565428.25
